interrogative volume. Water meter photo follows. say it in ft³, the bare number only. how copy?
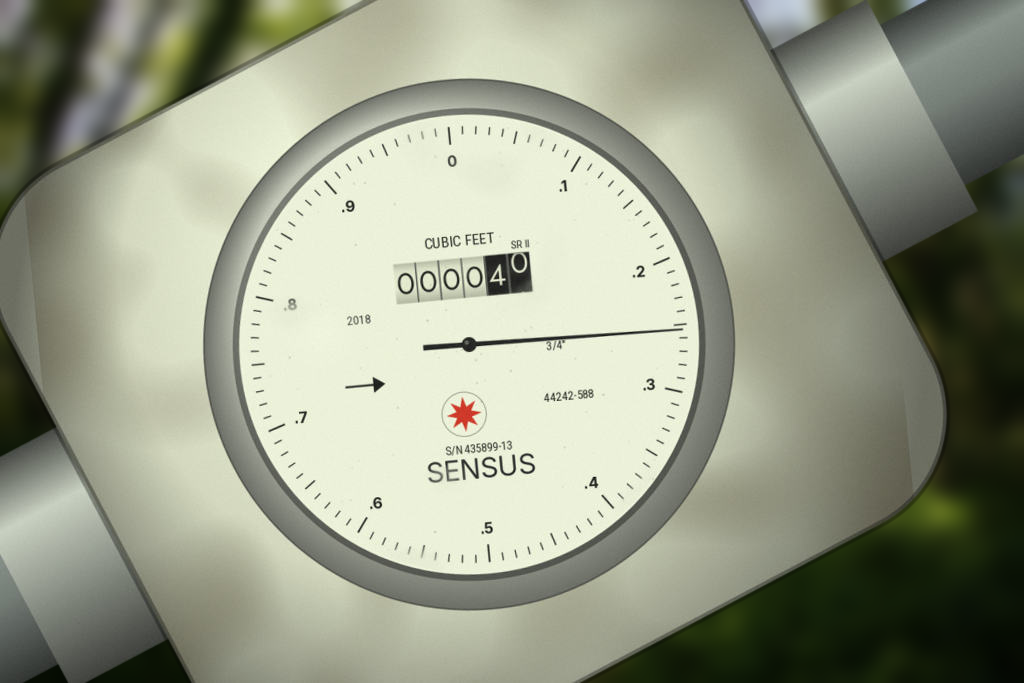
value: 40.25
